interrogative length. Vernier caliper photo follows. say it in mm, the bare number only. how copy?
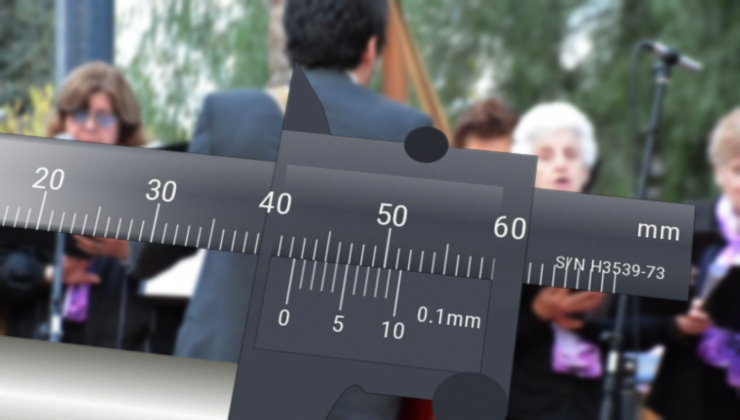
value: 42.4
